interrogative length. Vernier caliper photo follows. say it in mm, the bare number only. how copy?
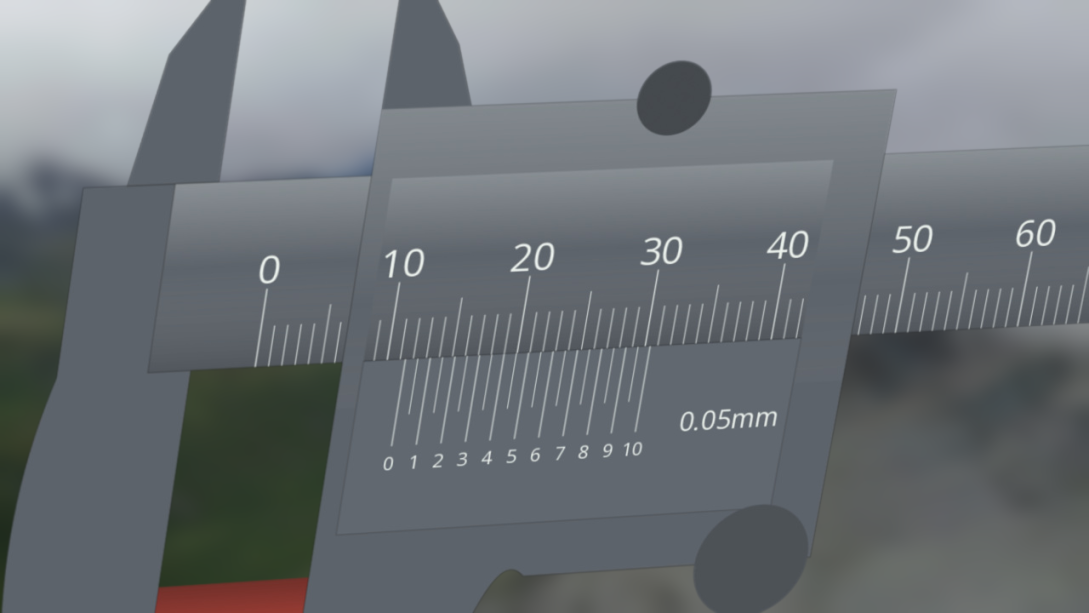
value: 11.4
